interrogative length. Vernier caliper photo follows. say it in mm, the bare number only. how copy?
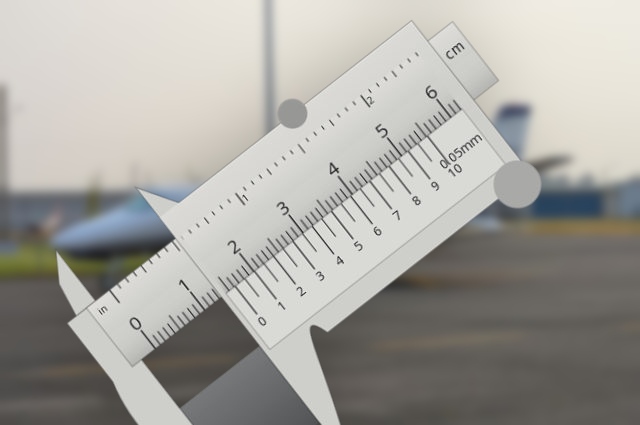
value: 16.2
